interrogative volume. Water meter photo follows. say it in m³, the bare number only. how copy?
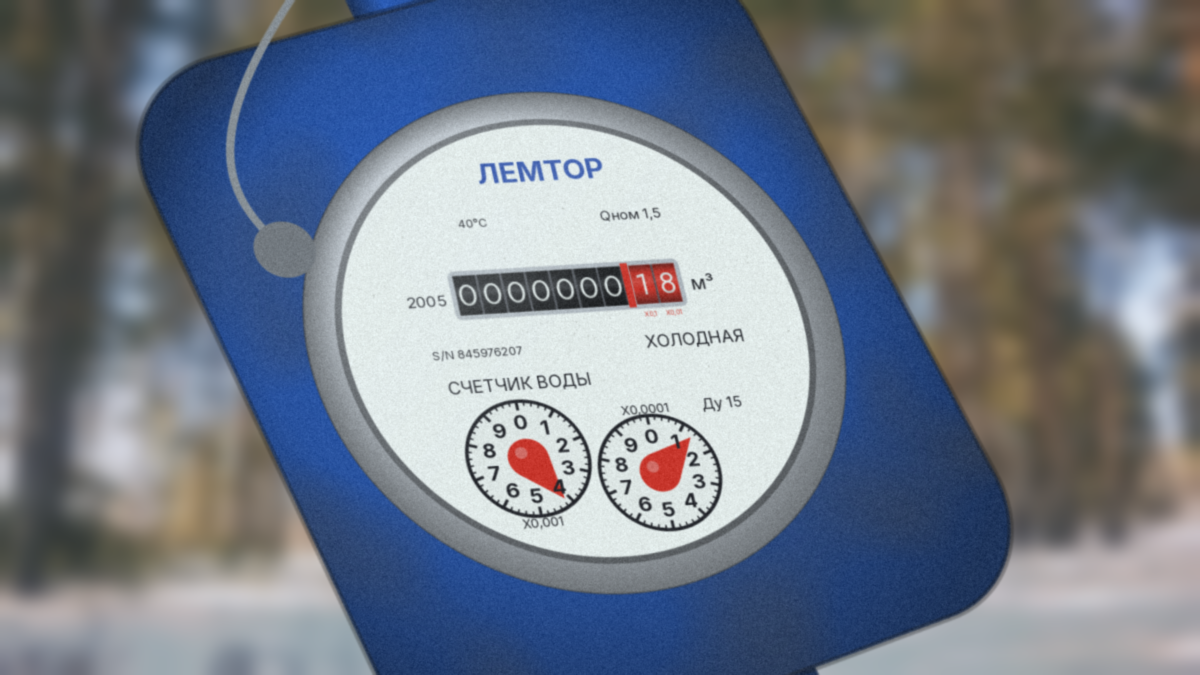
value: 0.1841
